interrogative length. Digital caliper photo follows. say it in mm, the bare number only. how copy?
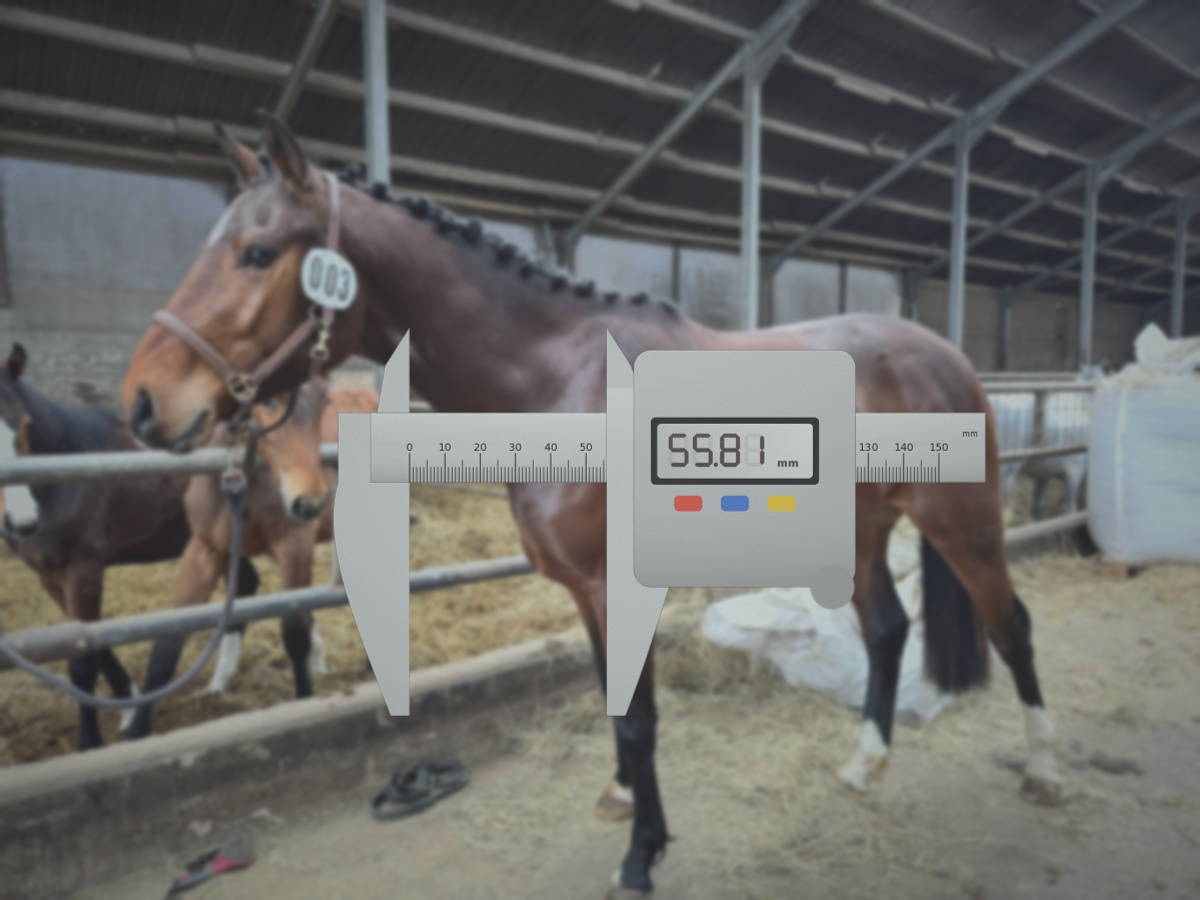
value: 55.81
